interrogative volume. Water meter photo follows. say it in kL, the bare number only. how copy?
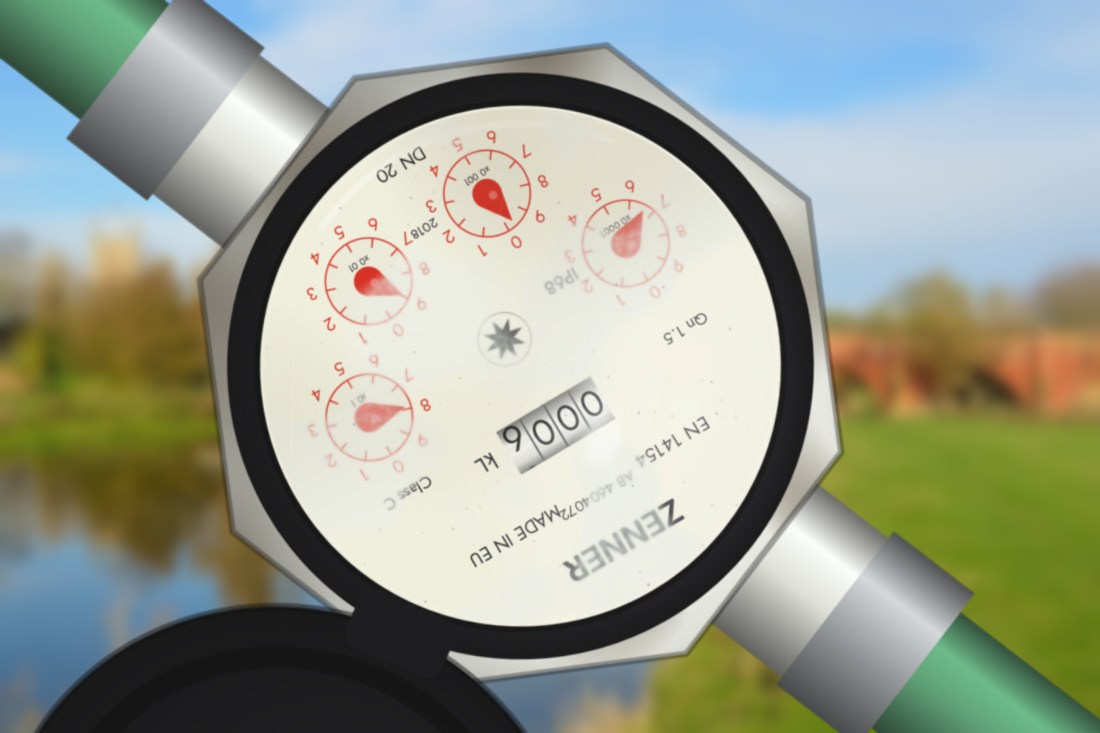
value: 5.7896
